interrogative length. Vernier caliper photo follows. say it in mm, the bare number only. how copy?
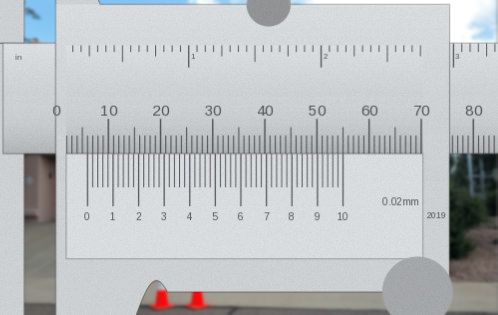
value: 6.0
